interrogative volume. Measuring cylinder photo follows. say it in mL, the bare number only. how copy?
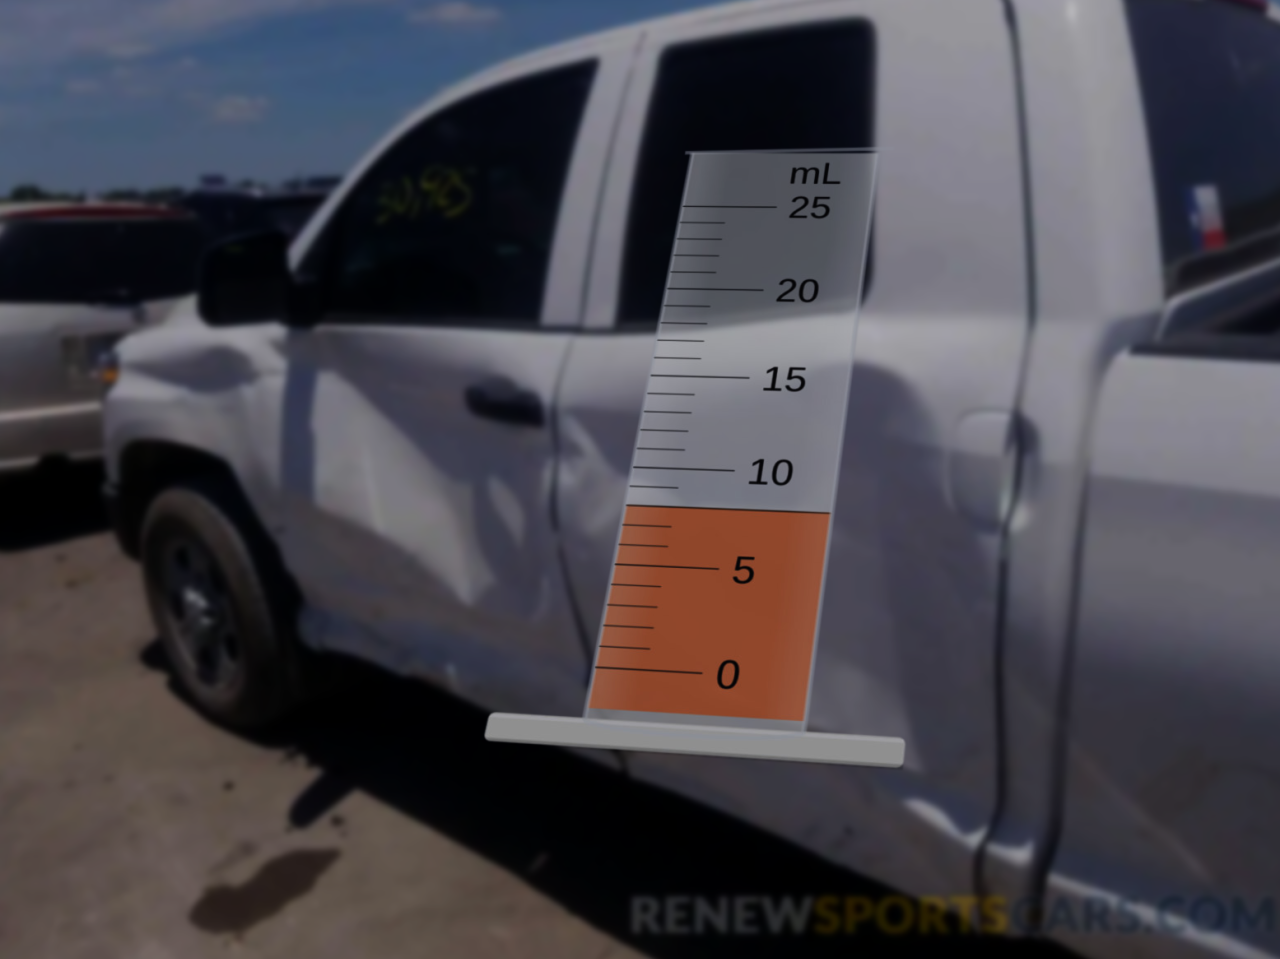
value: 8
